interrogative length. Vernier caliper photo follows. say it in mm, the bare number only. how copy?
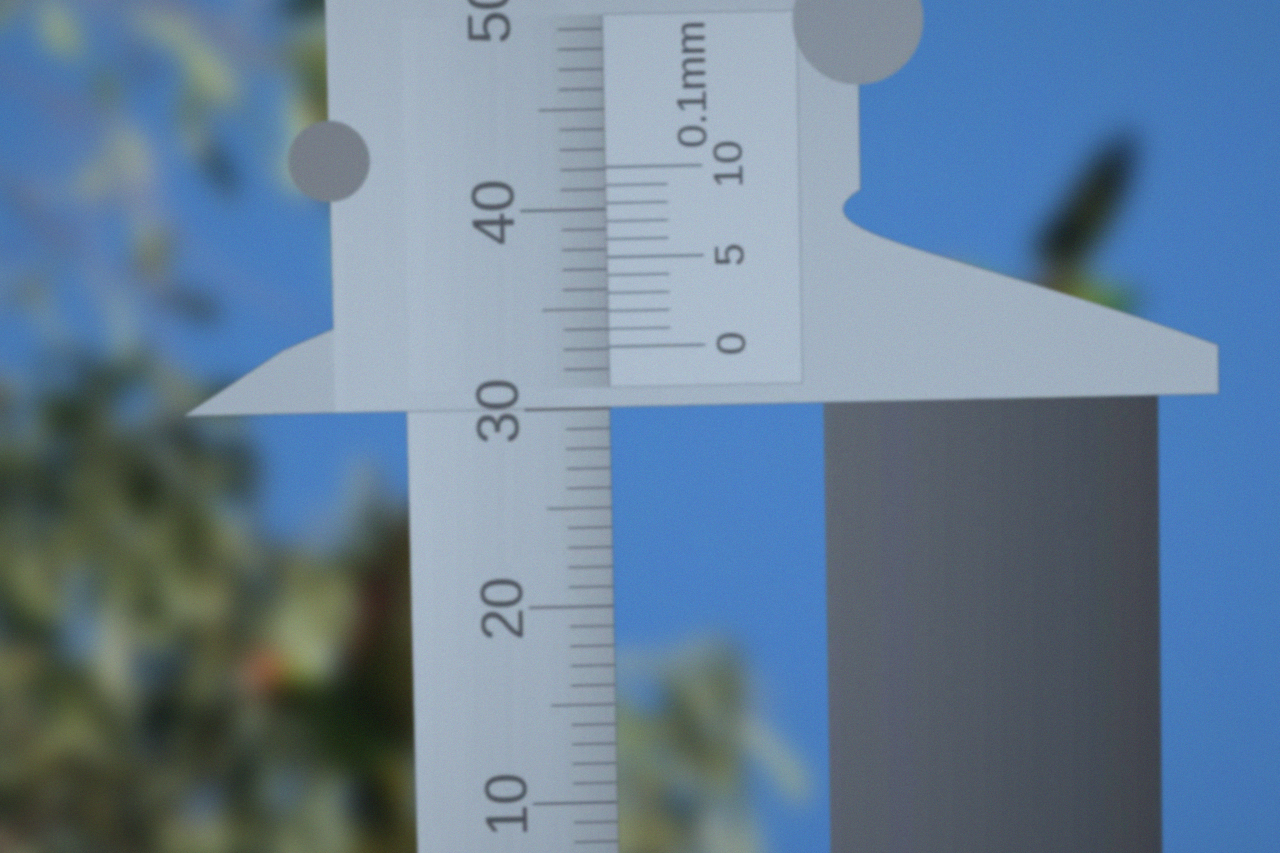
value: 33.1
